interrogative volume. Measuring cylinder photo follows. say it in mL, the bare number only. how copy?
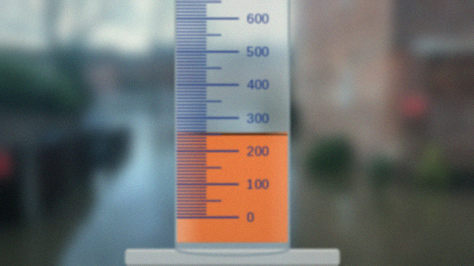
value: 250
